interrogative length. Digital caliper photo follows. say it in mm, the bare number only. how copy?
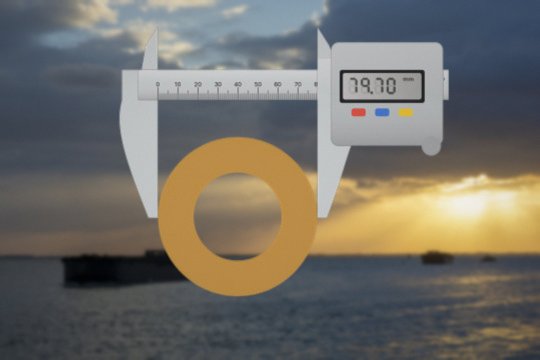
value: 79.70
